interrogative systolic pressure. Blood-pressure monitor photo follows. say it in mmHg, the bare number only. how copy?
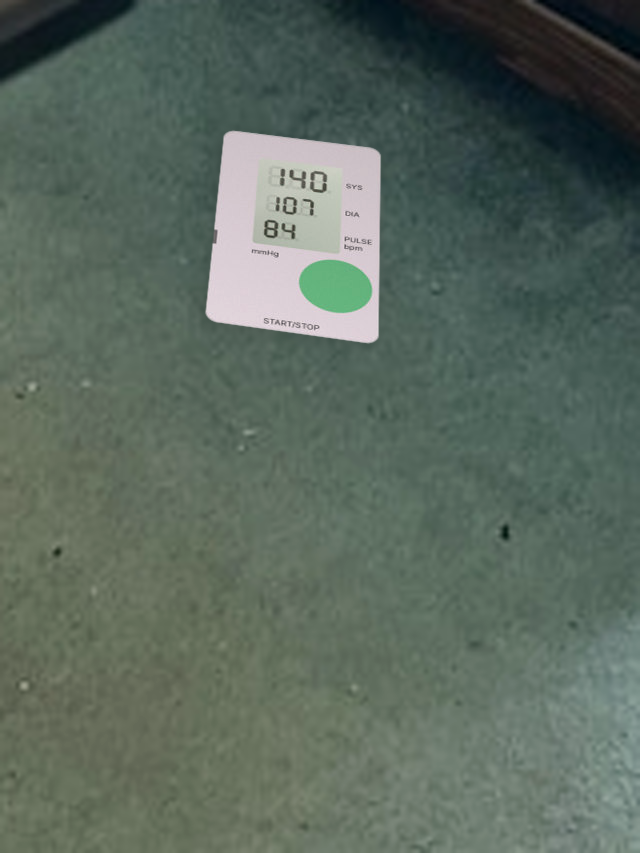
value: 140
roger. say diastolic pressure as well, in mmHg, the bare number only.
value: 107
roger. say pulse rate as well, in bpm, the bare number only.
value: 84
